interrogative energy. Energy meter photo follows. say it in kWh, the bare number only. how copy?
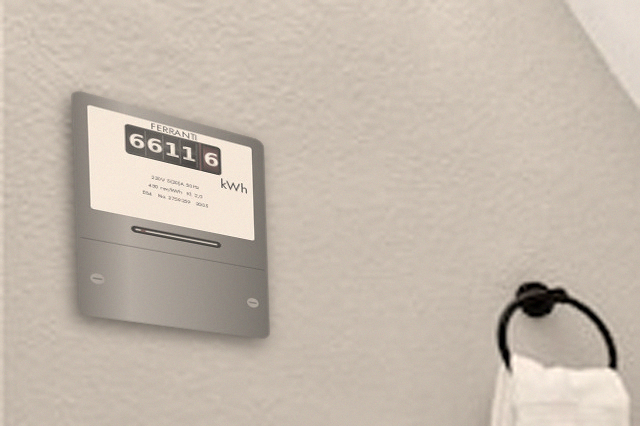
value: 6611.6
